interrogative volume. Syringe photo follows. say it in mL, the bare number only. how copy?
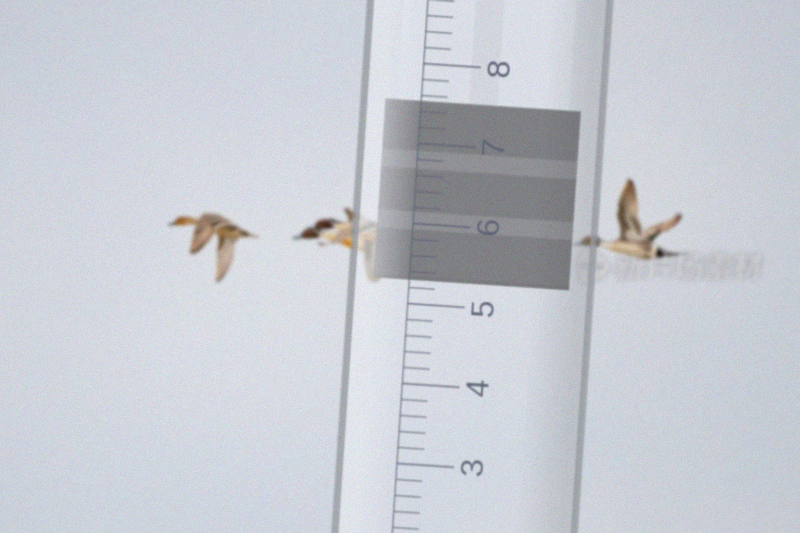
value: 5.3
